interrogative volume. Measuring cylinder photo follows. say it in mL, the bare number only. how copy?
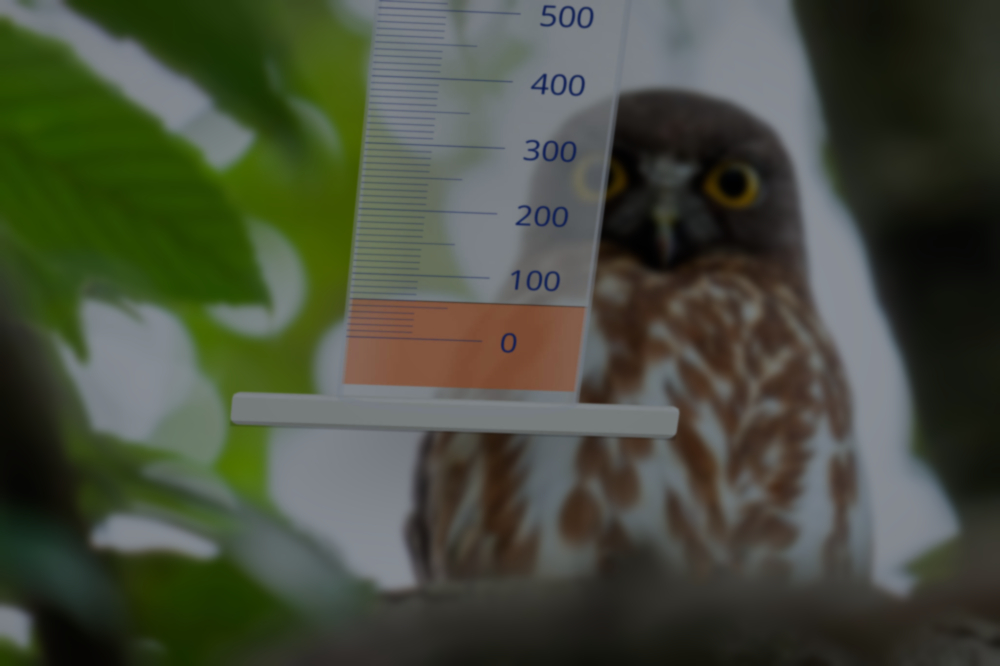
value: 60
